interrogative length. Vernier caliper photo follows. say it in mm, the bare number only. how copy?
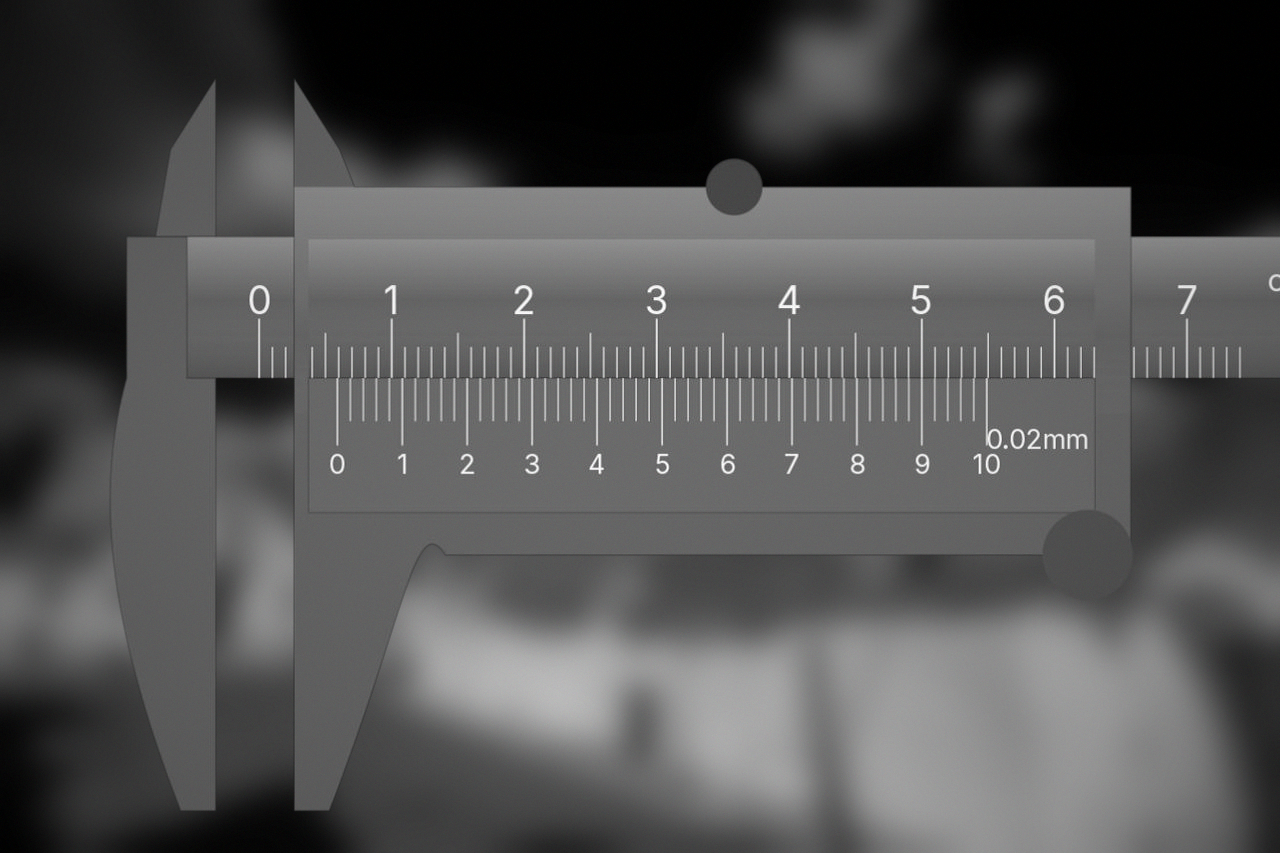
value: 5.9
